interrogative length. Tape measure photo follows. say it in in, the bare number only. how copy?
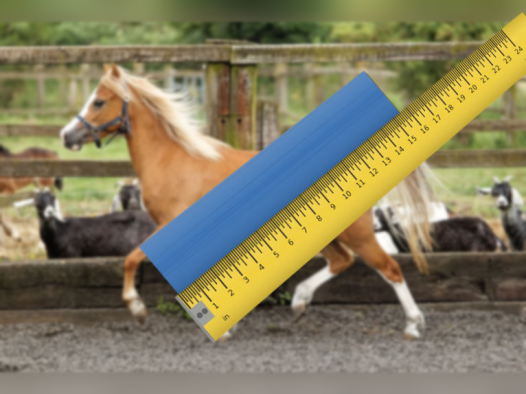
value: 15.5
